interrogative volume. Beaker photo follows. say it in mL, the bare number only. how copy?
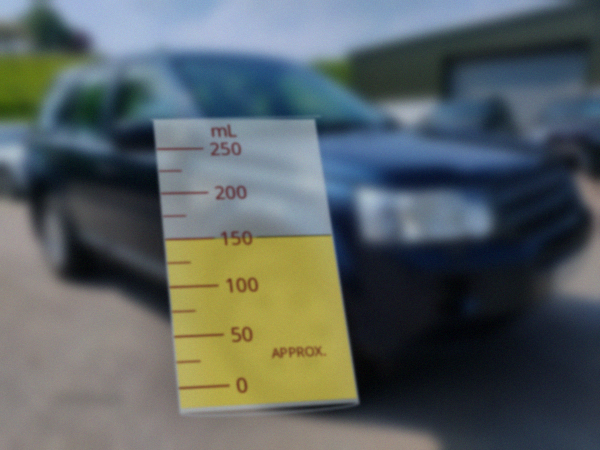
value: 150
